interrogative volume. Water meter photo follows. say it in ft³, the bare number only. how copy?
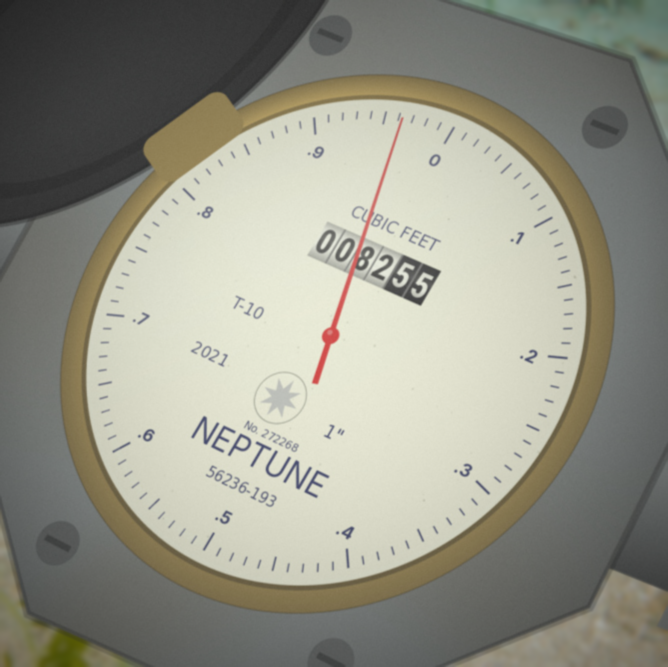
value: 8254.96
